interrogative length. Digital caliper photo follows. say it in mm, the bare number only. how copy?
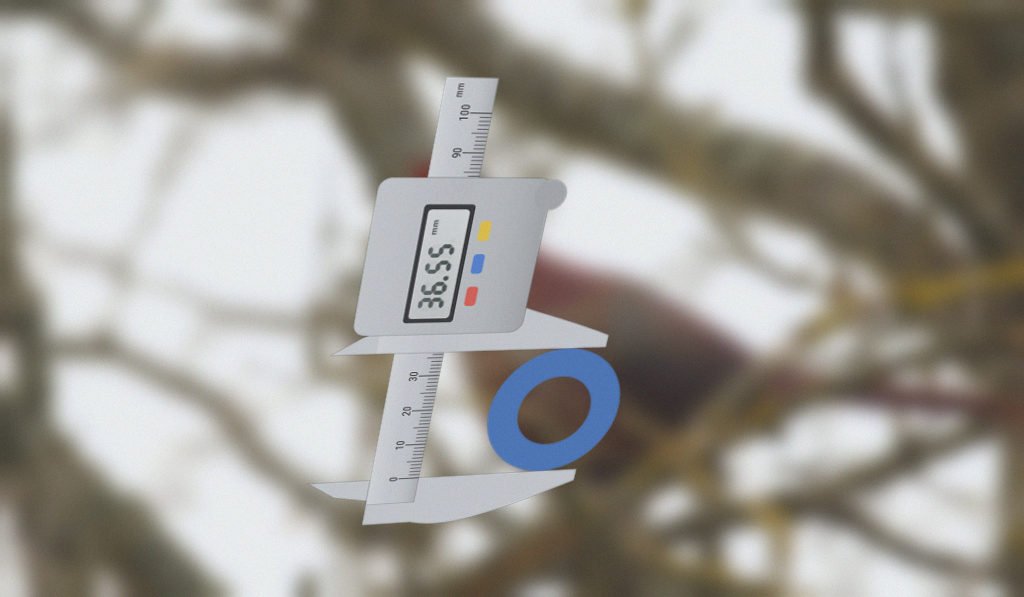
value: 36.55
